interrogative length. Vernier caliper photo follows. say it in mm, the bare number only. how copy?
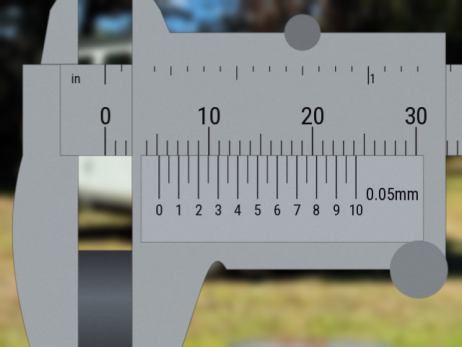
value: 5.2
